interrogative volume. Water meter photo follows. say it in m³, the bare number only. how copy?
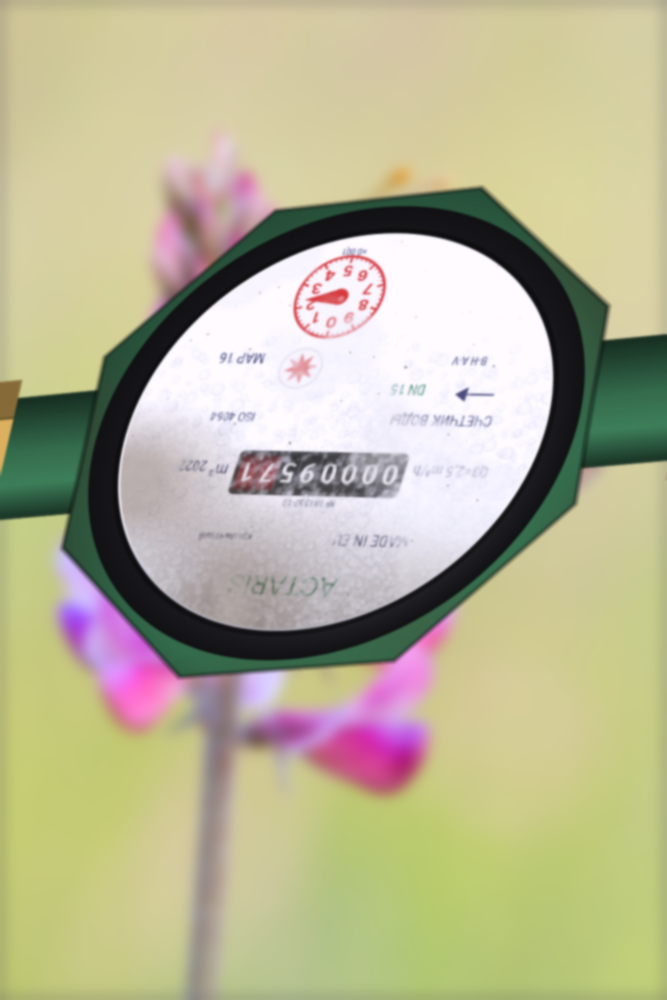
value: 95.712
